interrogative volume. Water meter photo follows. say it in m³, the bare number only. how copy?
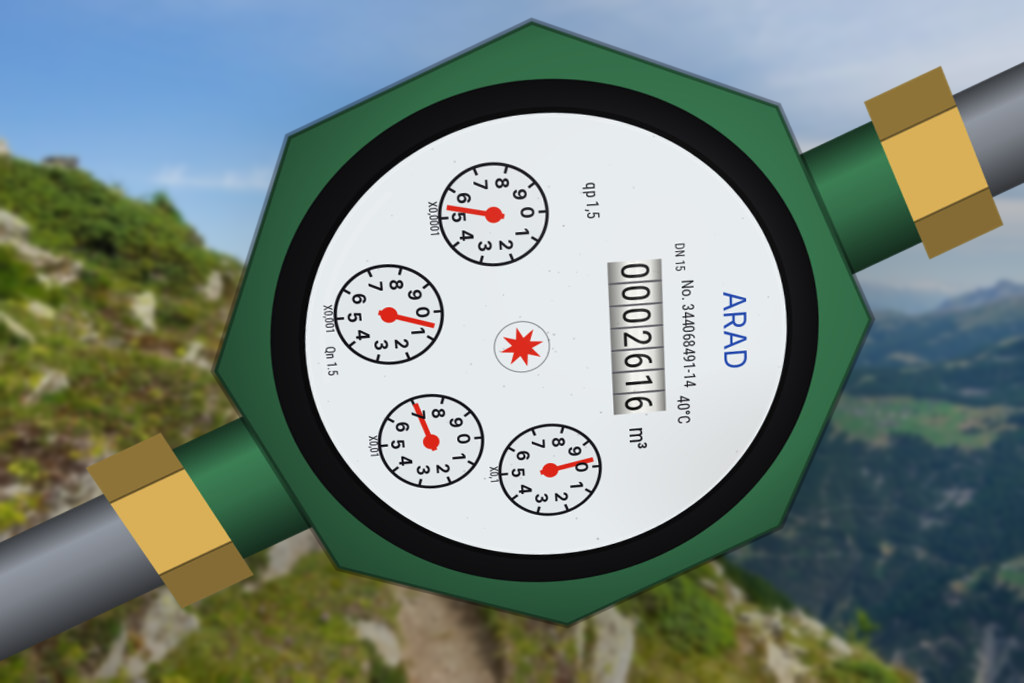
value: 2615.9705
